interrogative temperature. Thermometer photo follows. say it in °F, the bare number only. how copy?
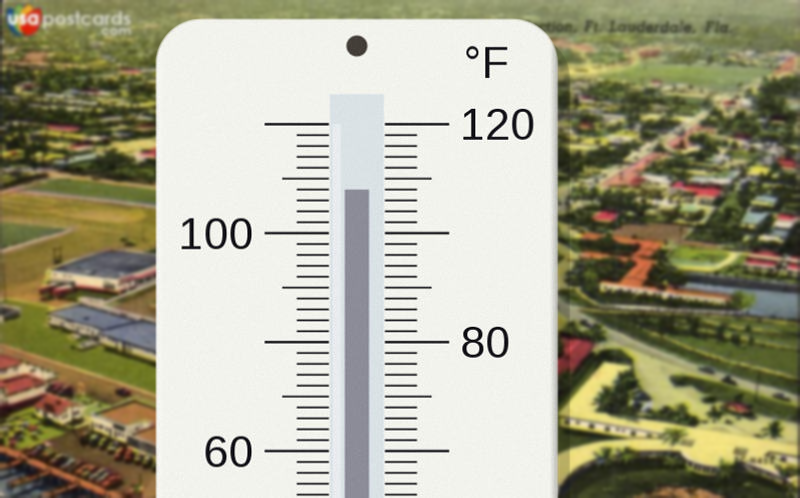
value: 108
